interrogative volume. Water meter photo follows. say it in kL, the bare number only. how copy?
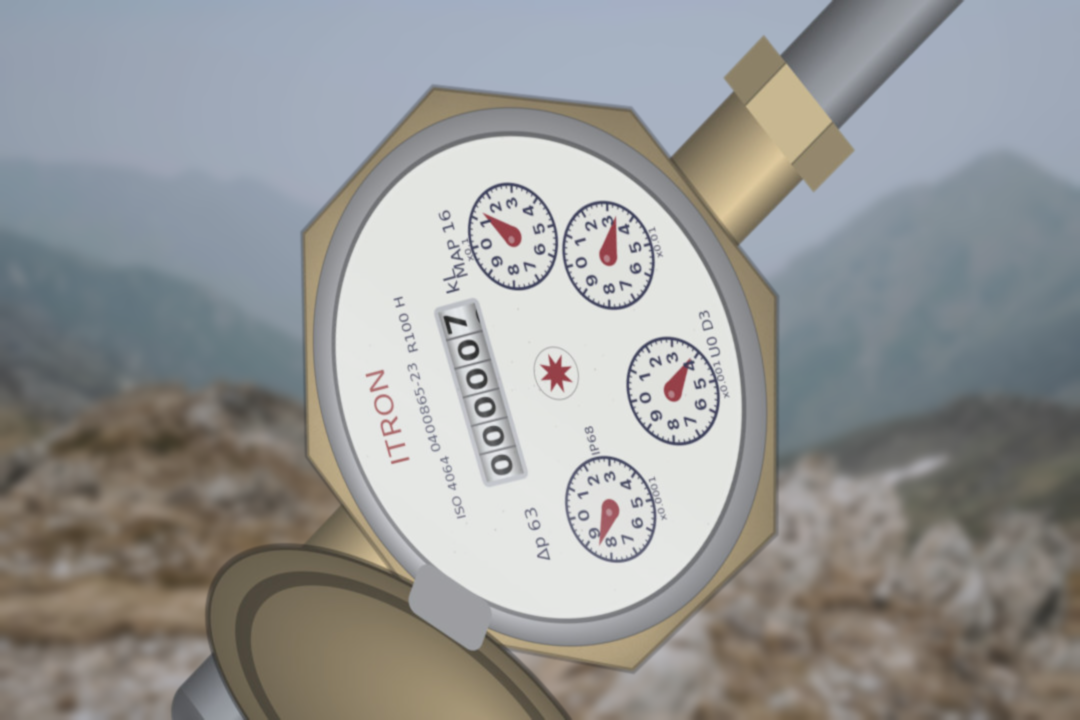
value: 7.1338
